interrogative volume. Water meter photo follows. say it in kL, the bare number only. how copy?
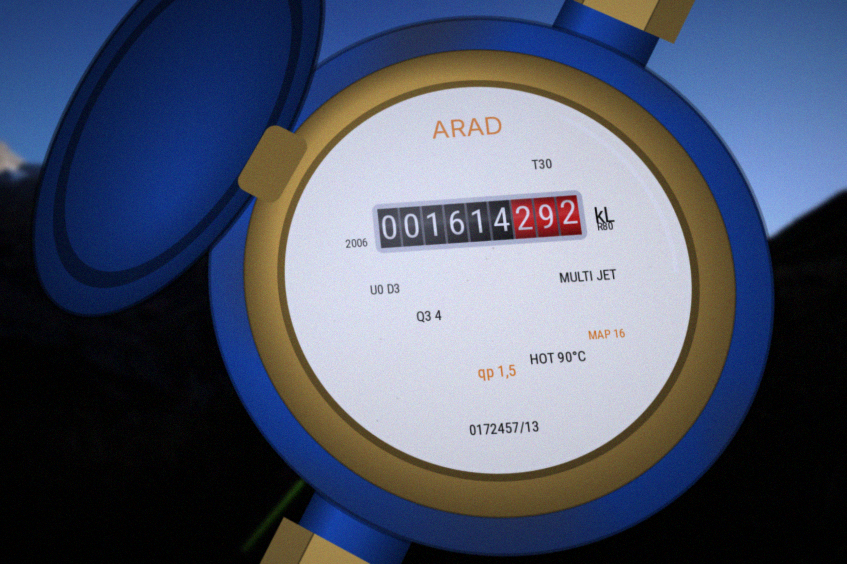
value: 1614.292
